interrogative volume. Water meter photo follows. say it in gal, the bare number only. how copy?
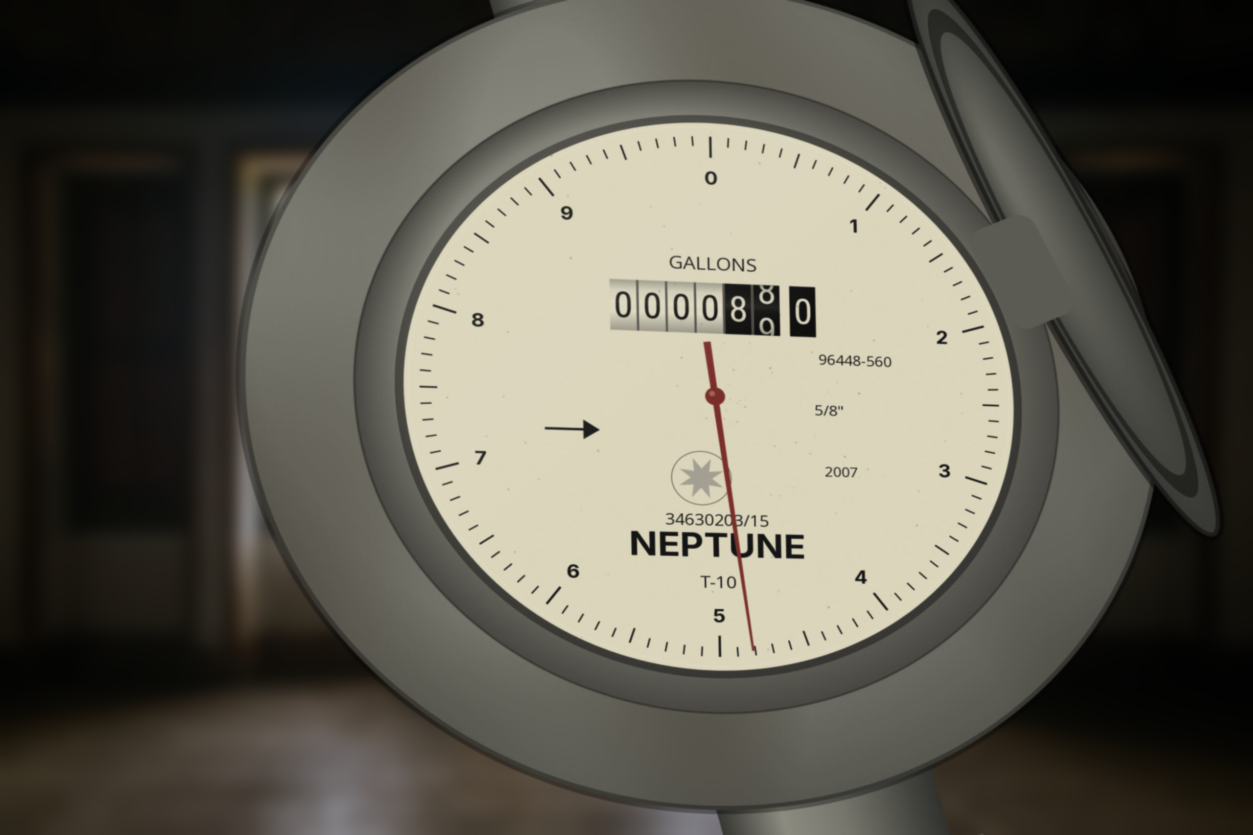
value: 884.8
